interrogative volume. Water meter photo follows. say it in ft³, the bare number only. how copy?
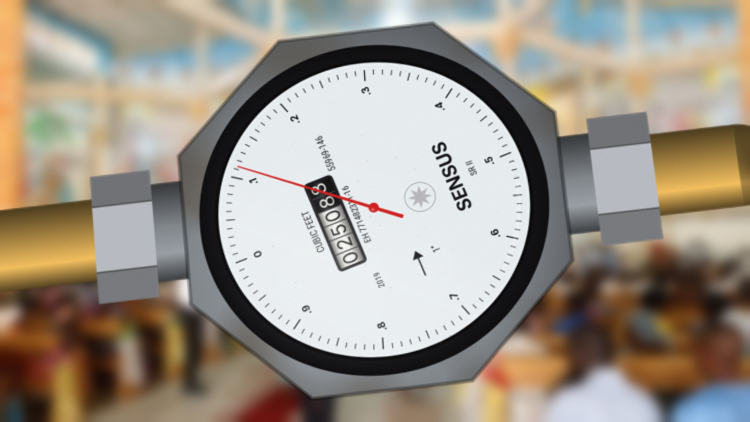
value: 25088.11
